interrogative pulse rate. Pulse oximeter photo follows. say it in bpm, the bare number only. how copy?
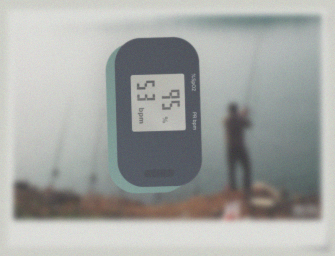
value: 53
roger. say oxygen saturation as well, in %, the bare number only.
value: 95
